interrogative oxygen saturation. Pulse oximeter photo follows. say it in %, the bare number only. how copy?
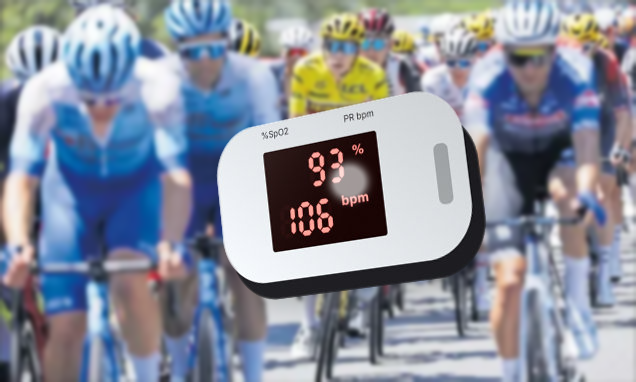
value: 93
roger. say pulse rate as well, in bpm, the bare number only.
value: 106
